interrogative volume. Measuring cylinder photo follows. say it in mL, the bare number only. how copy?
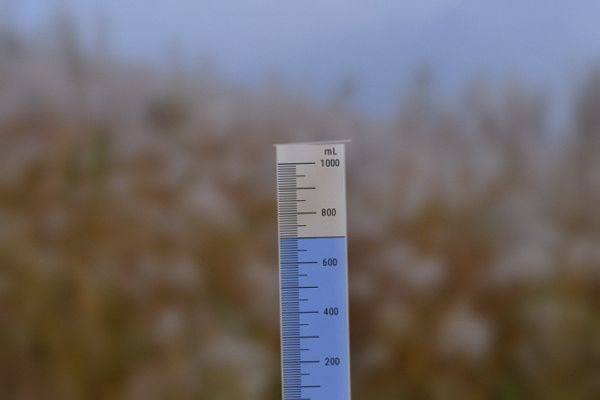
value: 700
